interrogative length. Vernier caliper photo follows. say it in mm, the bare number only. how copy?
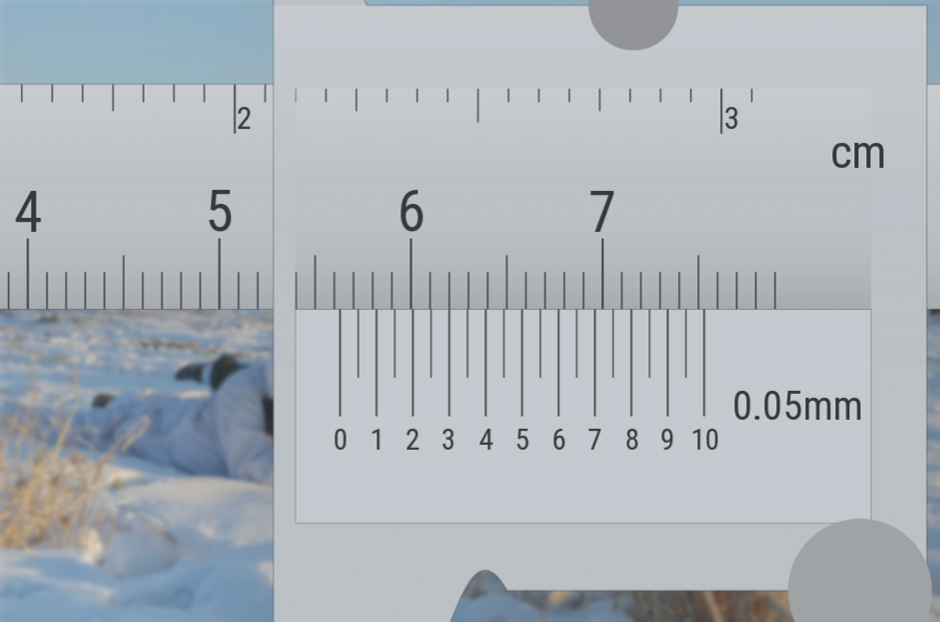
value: 56.3
